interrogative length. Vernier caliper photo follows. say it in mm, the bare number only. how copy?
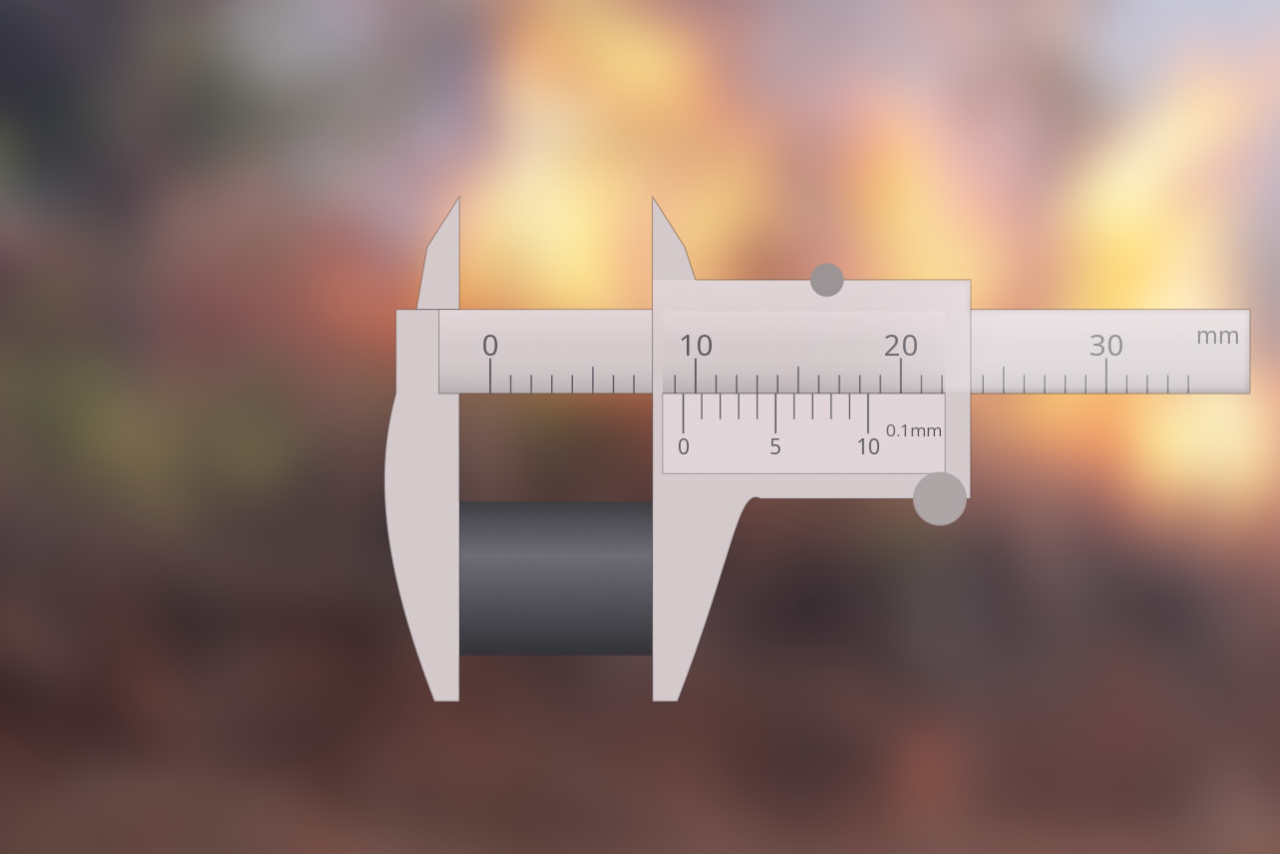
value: 9.4
